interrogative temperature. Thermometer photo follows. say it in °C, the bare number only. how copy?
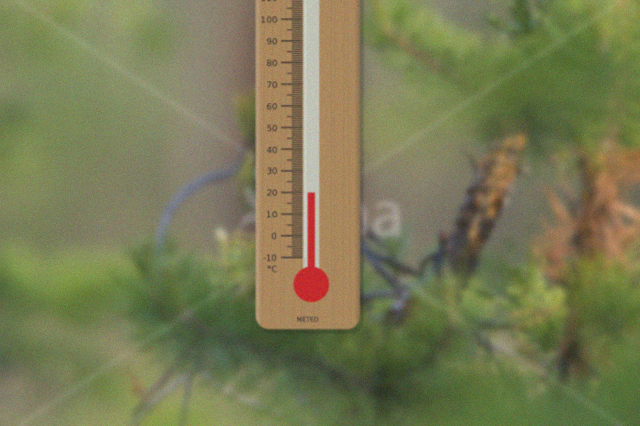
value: 20
